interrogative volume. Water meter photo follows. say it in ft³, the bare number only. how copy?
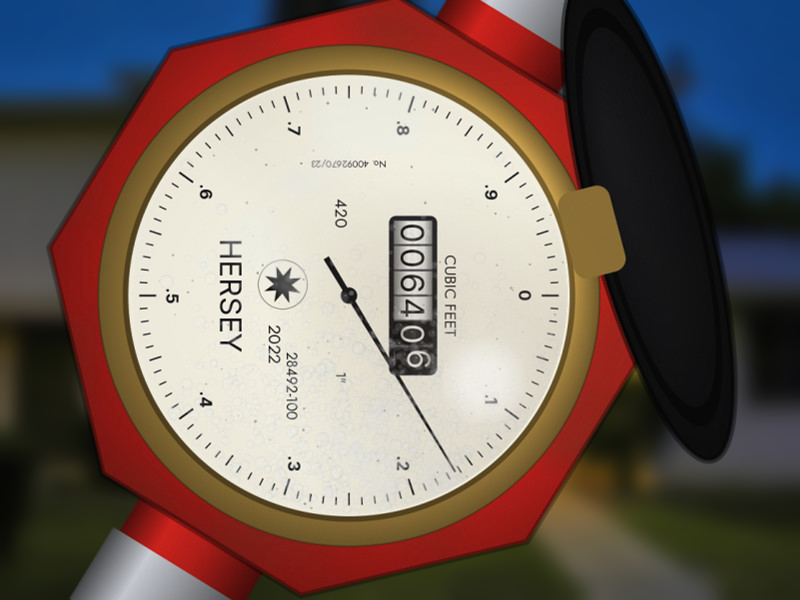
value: 6406.16
